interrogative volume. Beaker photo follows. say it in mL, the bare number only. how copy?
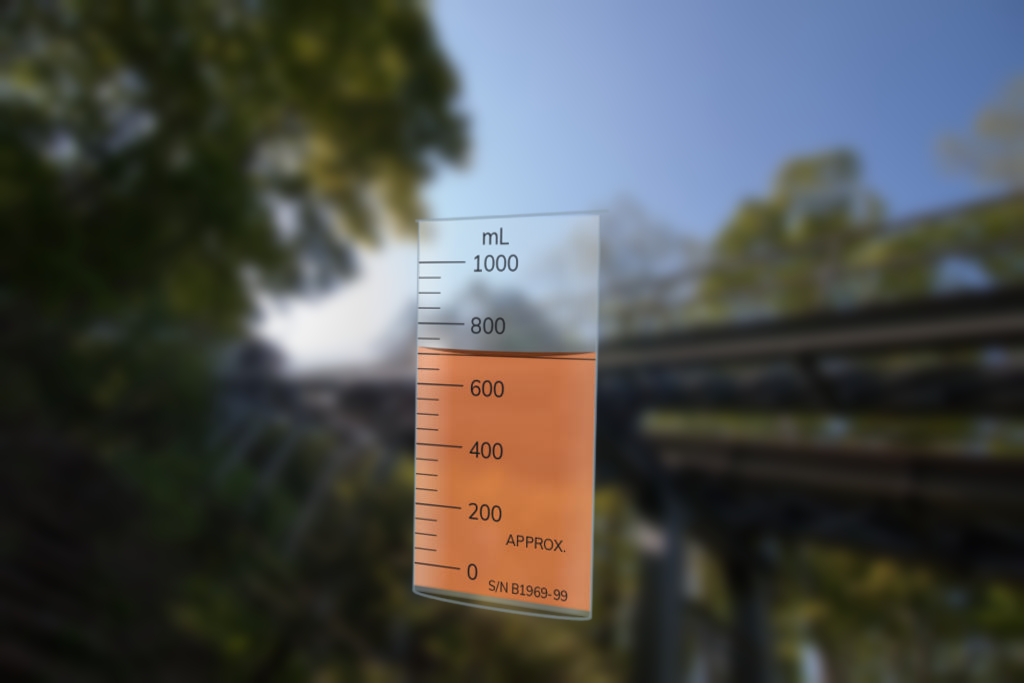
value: 700
